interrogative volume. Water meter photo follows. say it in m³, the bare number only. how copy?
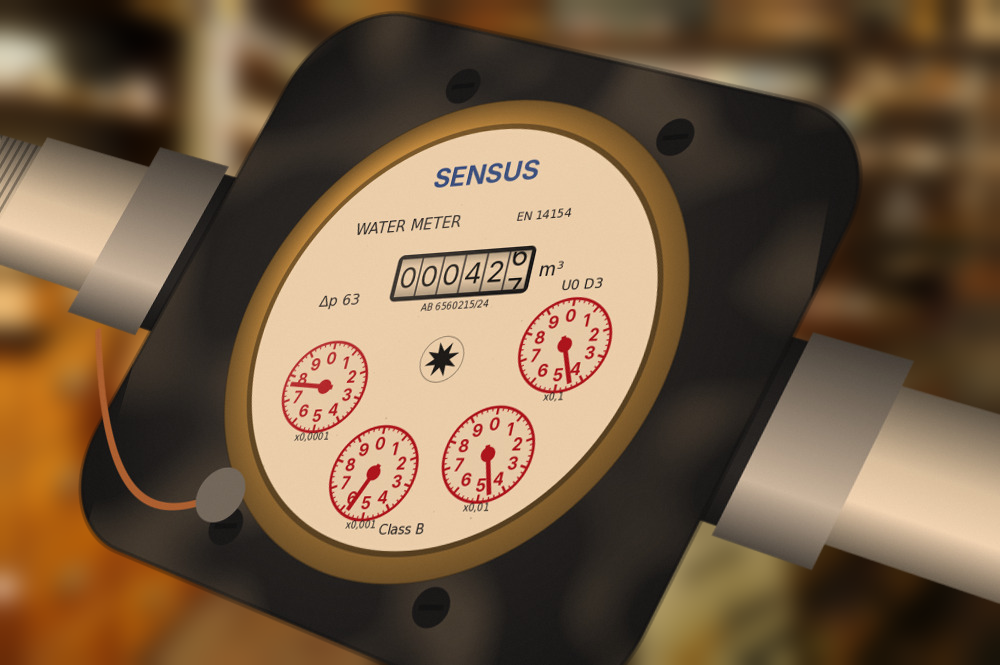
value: 426.4457
